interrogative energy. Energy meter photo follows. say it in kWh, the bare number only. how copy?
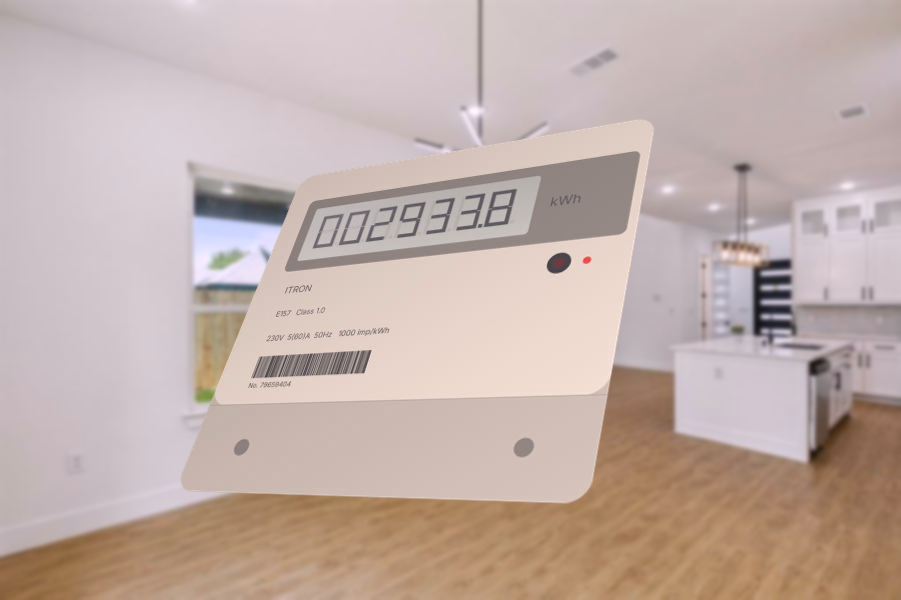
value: 2933.8
